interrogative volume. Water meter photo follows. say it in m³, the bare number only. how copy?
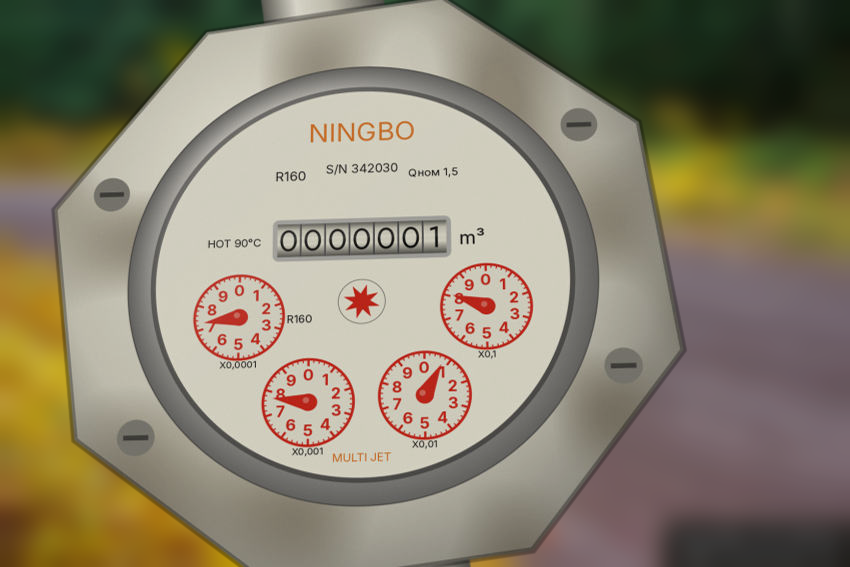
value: 1.8077
